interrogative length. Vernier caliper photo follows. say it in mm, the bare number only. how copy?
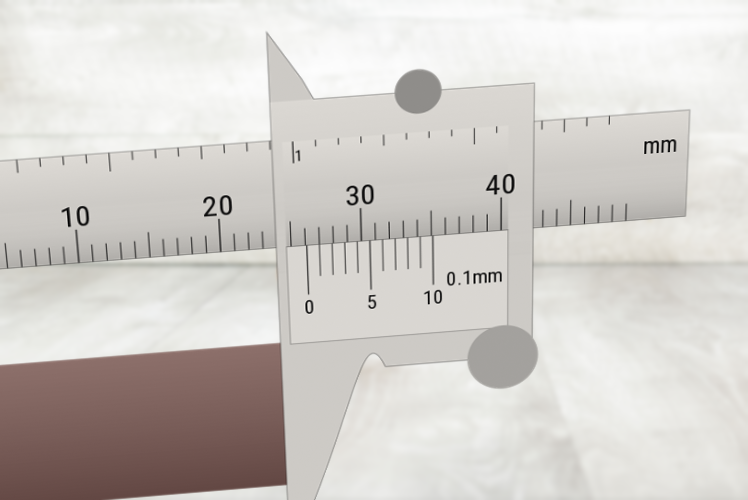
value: 26.1
